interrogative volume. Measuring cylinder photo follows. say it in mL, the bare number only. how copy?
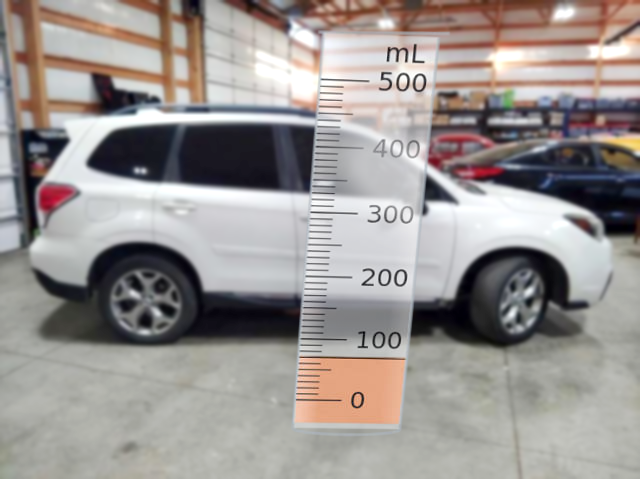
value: 70
